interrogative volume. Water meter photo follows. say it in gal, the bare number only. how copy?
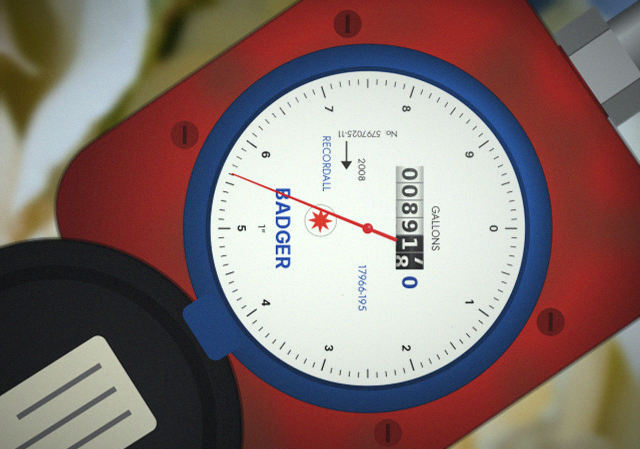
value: 89175.6
